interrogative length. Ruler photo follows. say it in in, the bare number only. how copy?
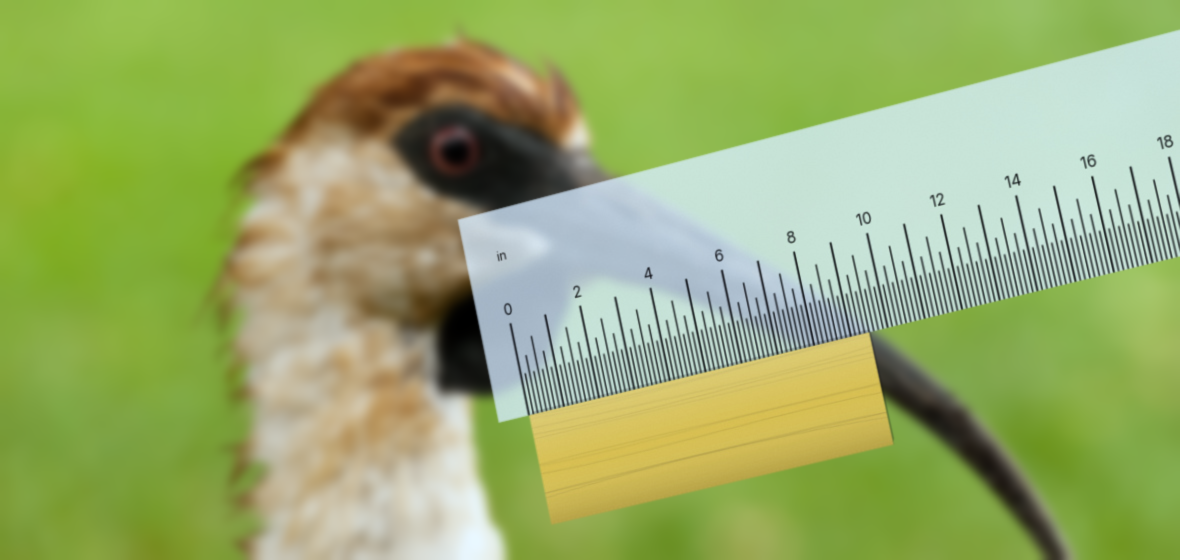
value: 9.5
